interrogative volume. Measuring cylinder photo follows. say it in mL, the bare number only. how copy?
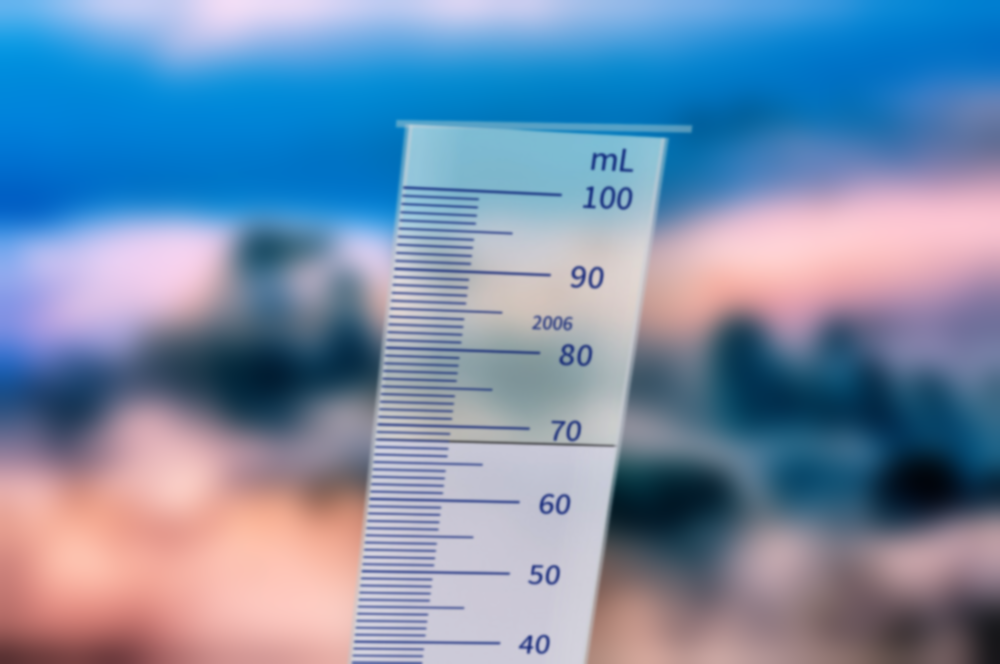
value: 68
